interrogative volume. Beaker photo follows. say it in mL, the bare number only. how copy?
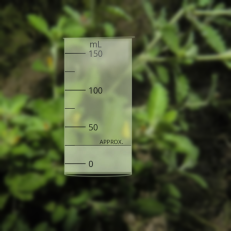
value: 25
